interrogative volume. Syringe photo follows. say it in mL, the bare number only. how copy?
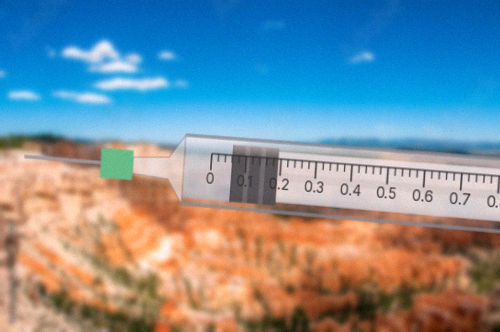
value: 0.06
